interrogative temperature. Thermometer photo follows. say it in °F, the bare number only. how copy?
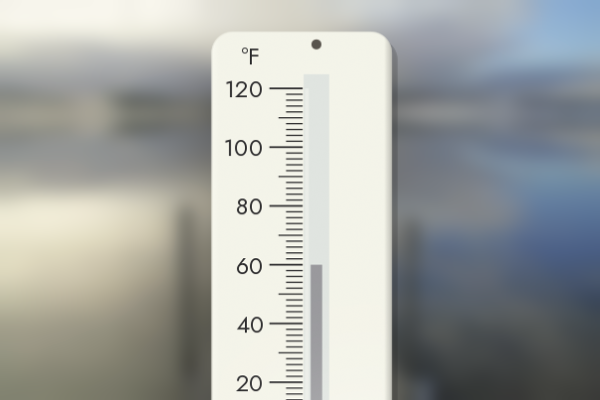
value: 60
